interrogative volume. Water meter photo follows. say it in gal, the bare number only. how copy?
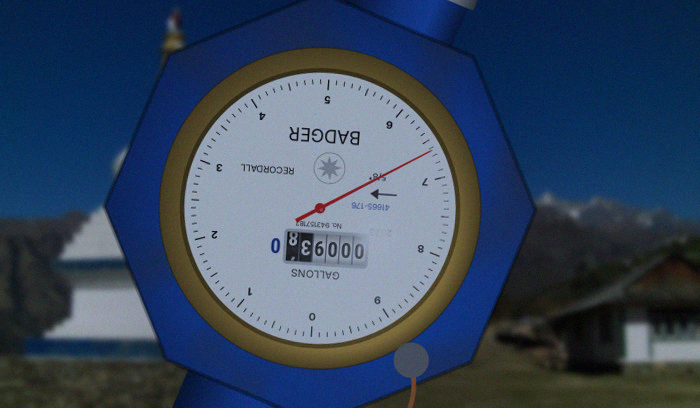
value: 9376.6
